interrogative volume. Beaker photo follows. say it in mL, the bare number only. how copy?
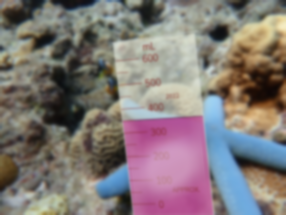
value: 350
